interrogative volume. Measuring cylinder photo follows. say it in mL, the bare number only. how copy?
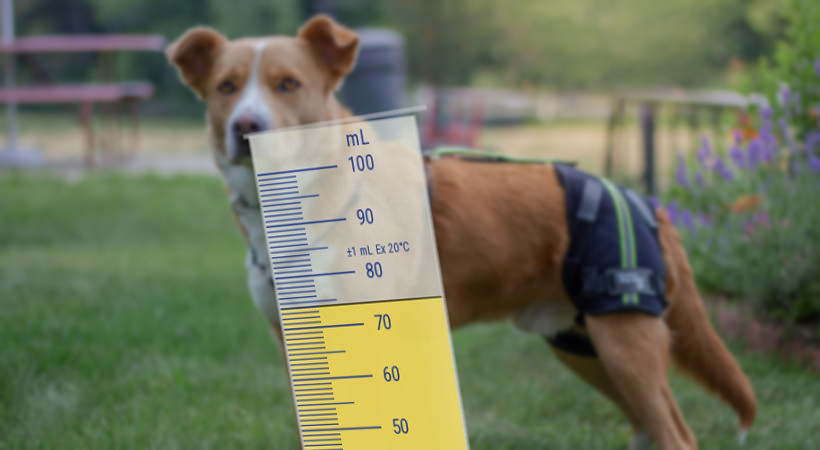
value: 74
